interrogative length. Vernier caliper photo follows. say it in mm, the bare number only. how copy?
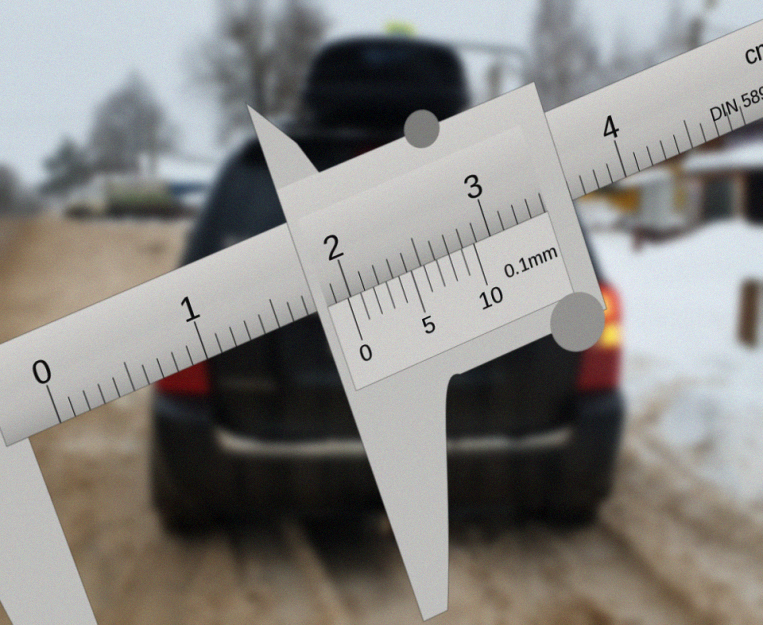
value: 19.8
